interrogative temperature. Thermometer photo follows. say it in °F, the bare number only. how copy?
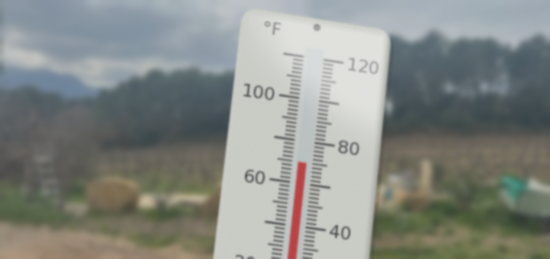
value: 70
